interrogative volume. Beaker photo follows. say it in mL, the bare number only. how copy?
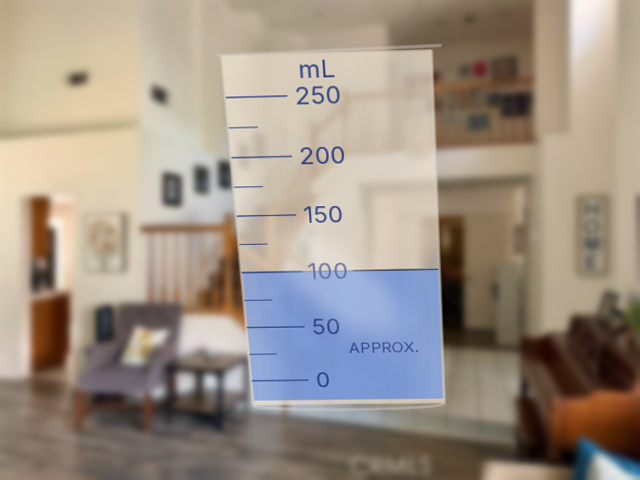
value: 100
